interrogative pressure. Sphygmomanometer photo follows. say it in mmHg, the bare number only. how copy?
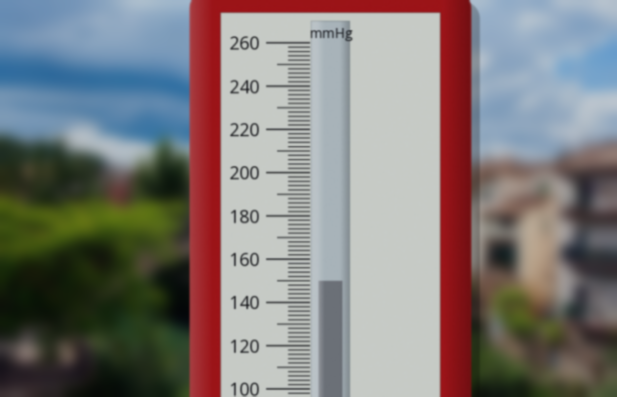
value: 150
